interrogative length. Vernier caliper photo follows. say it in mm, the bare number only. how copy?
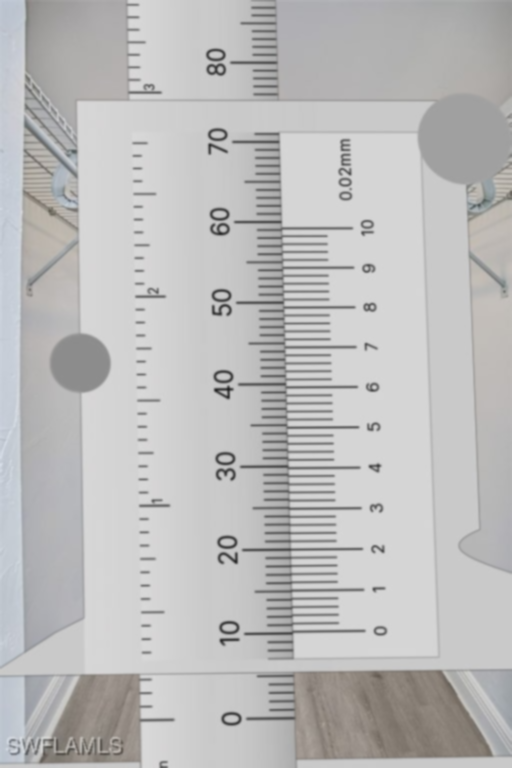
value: 10.2
